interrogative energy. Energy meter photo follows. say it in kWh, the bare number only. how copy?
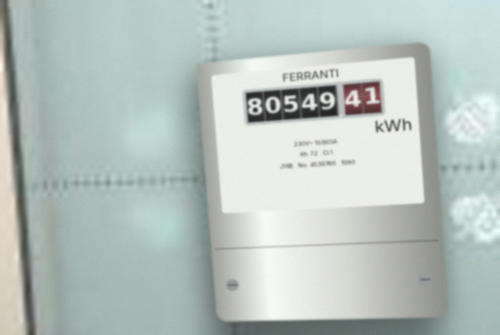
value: 80549.41
